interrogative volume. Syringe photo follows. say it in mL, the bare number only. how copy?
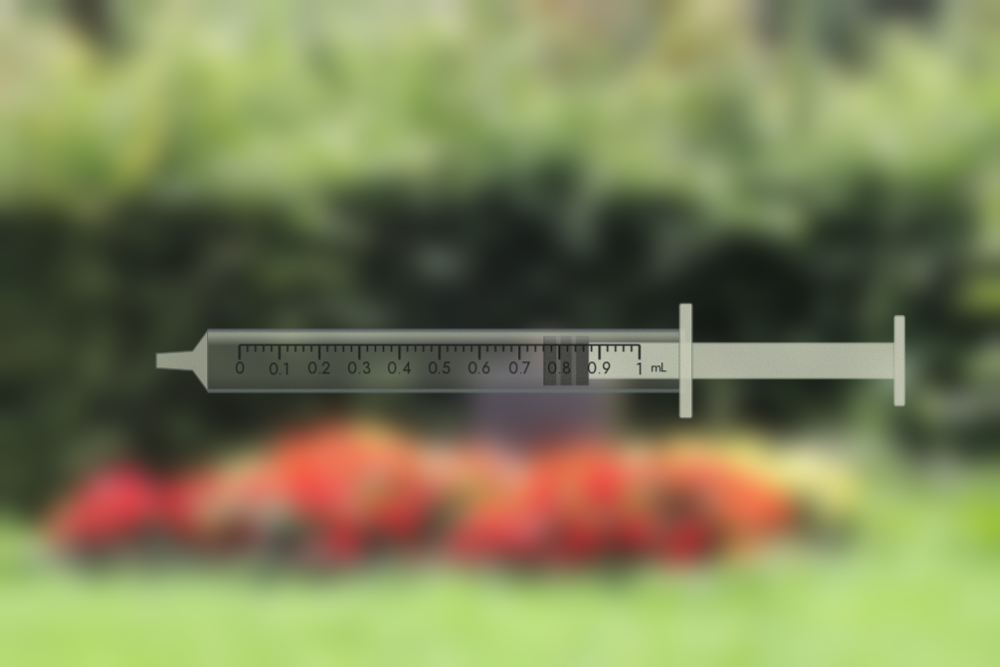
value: 0.76
